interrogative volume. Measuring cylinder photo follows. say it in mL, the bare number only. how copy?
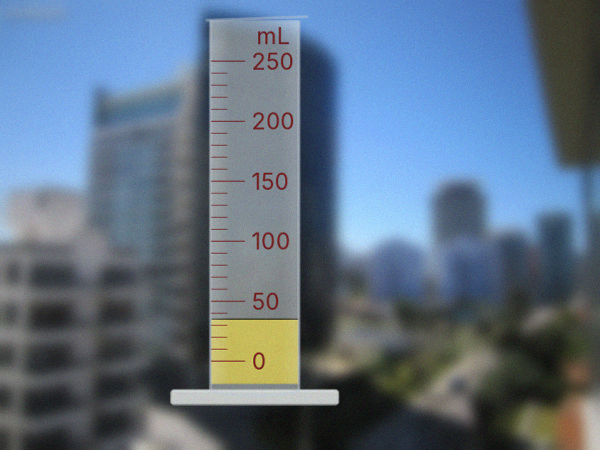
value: 35
